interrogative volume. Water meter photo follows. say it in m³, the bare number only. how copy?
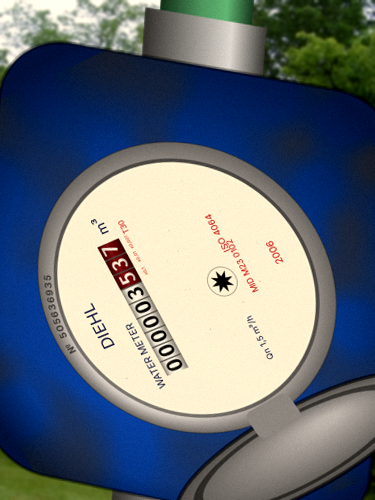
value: 3.537
